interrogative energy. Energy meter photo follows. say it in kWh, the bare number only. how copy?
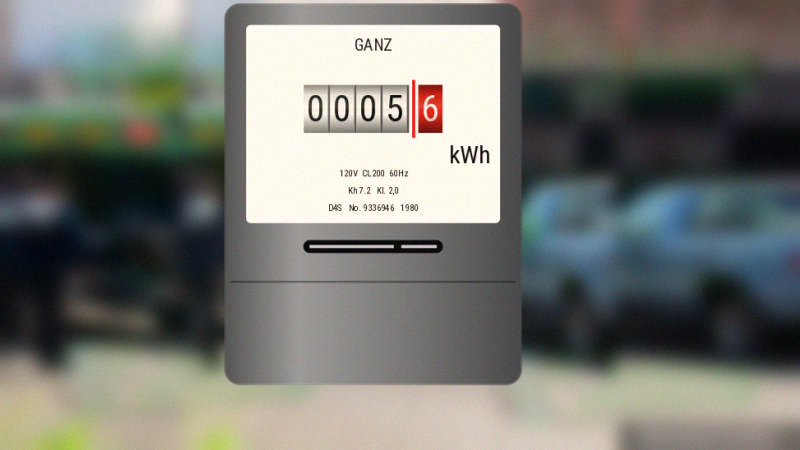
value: 5.6
